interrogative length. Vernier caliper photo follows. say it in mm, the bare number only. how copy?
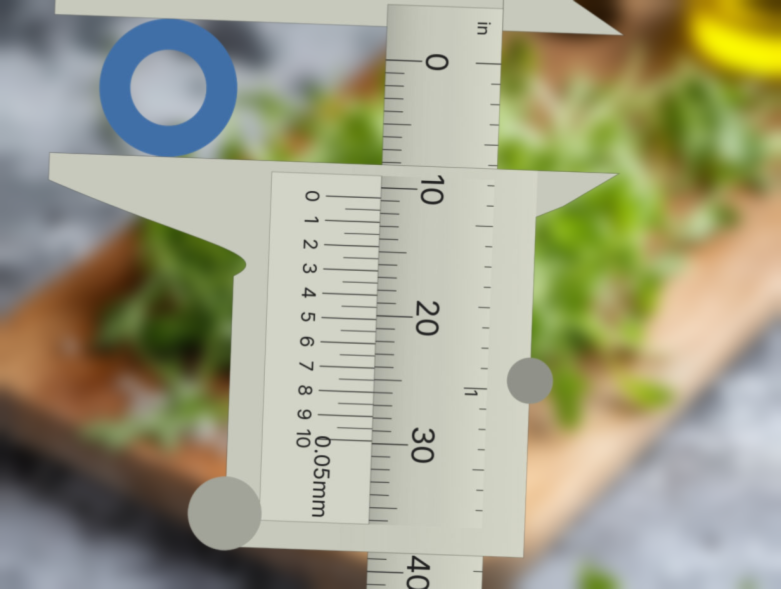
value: 10.8
